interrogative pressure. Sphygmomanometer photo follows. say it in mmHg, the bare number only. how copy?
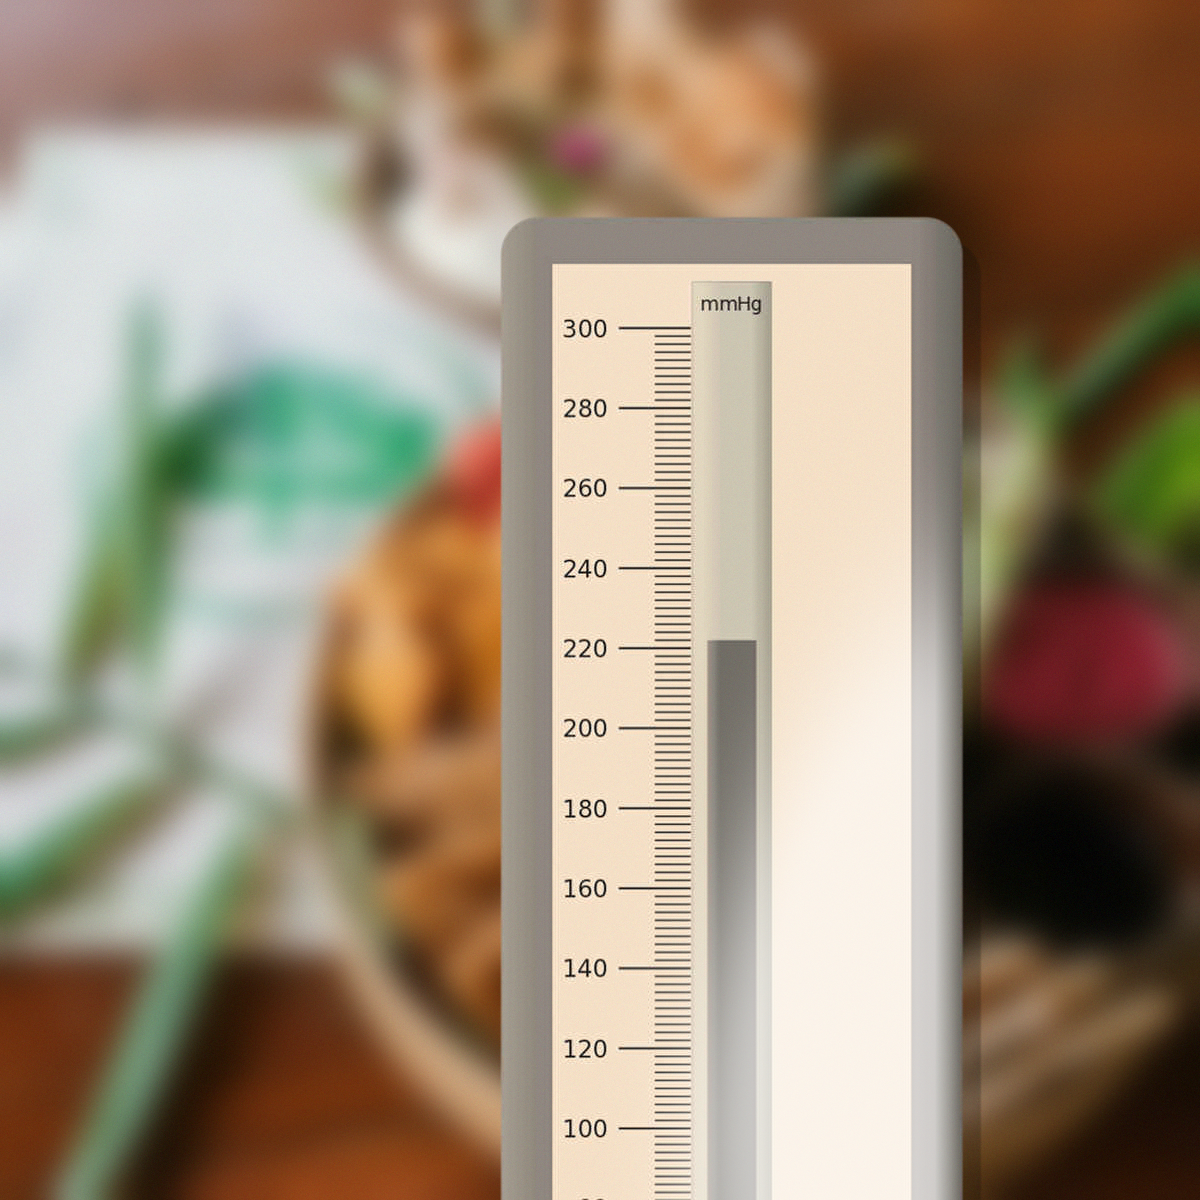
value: 222
